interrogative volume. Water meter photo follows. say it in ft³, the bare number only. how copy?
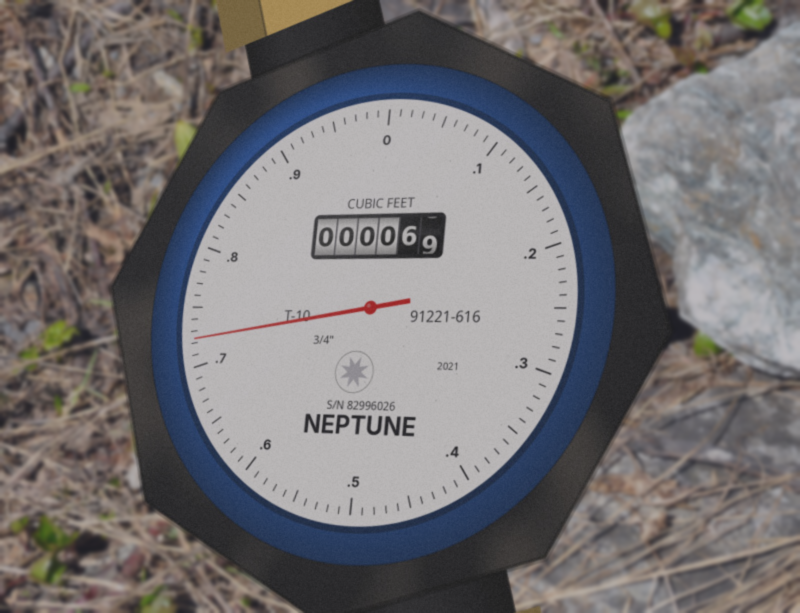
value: 68.72
